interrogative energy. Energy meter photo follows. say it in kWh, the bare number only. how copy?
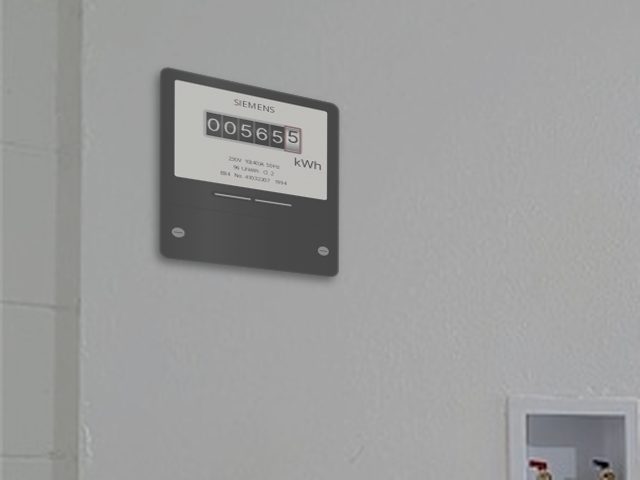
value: 565.5
